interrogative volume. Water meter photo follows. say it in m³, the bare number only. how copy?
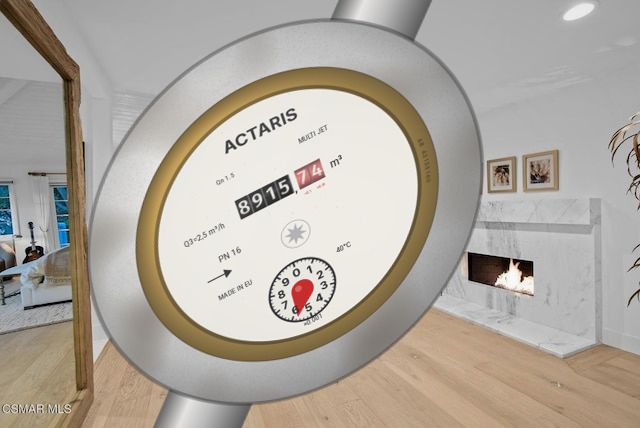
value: 8915.745
